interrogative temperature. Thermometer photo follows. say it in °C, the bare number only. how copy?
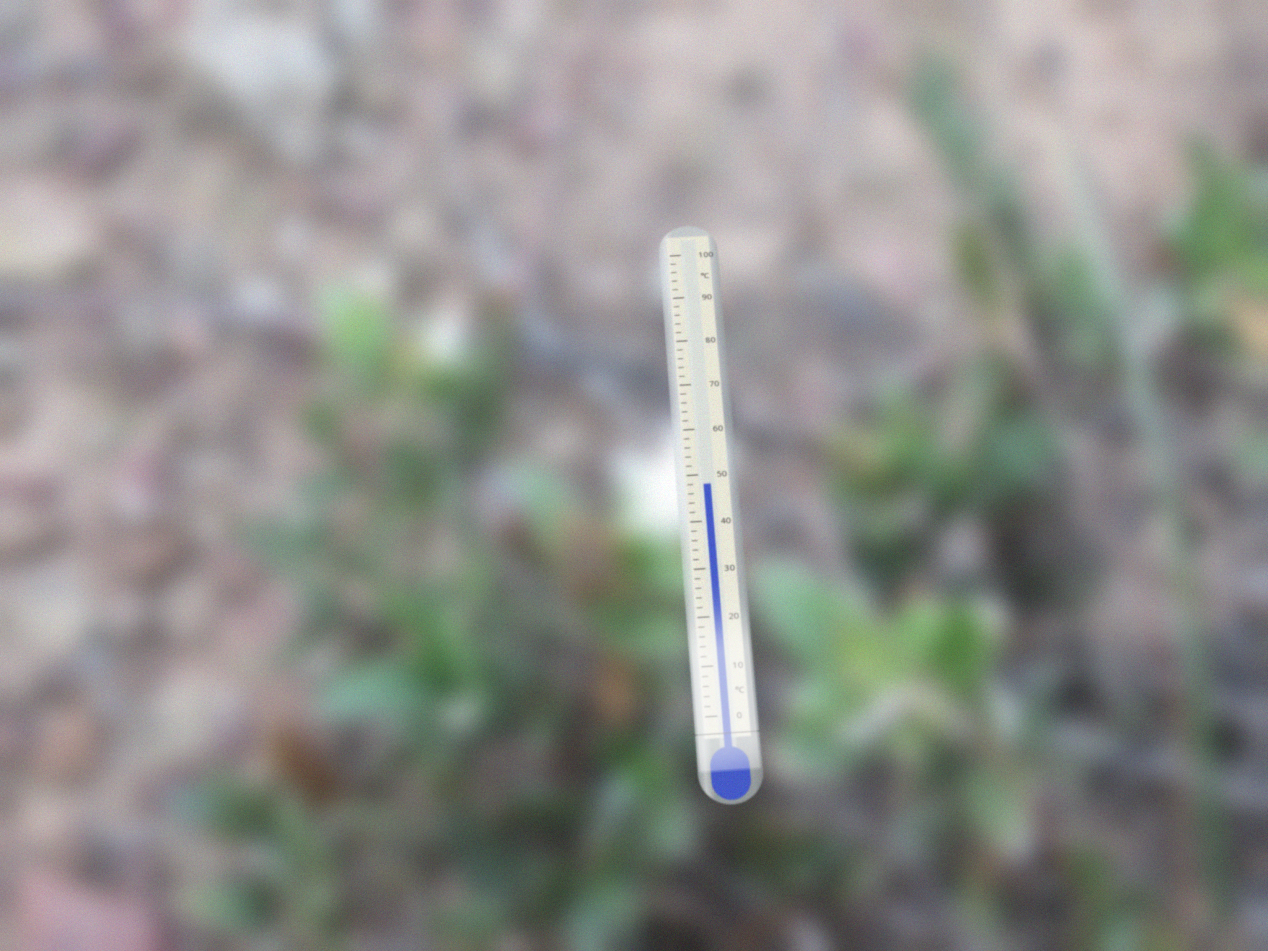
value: 48
